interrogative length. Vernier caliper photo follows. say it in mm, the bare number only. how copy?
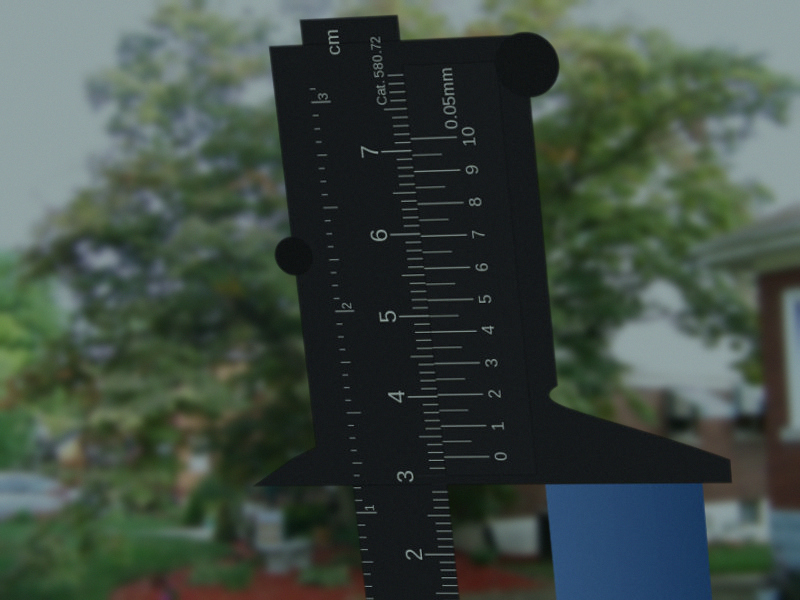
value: 32.4
